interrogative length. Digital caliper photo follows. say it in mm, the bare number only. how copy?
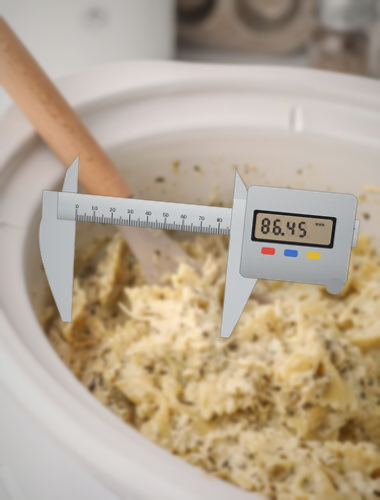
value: 86.45
